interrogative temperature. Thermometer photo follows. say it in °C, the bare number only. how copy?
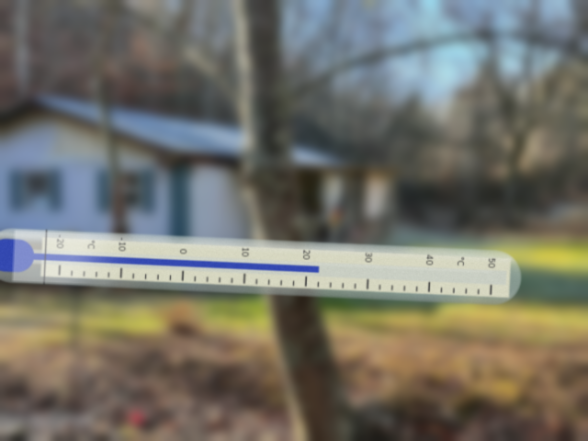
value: 22
